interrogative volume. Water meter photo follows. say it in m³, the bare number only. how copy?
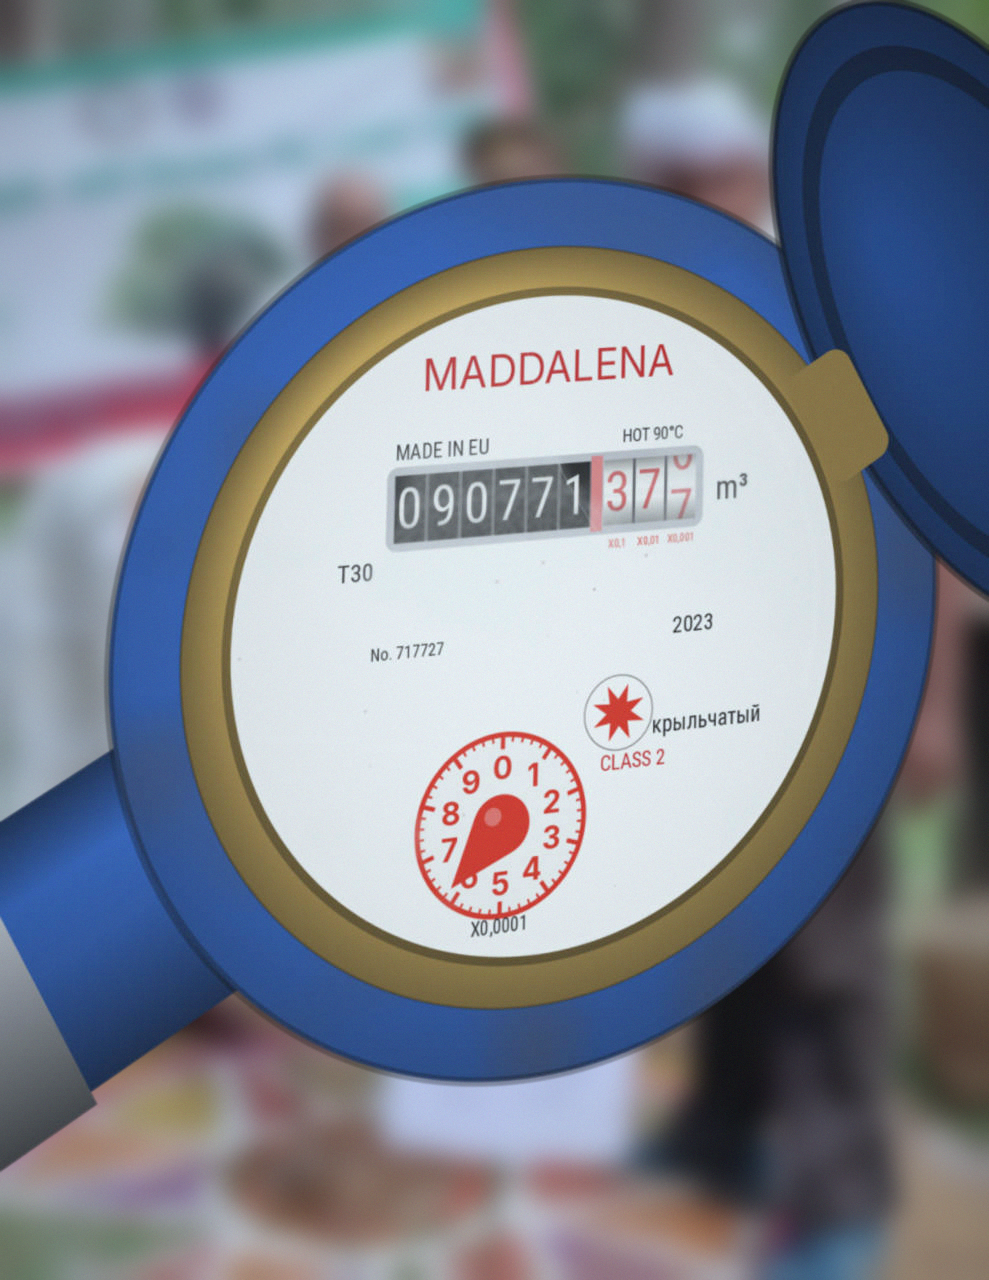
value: 90771.3766
